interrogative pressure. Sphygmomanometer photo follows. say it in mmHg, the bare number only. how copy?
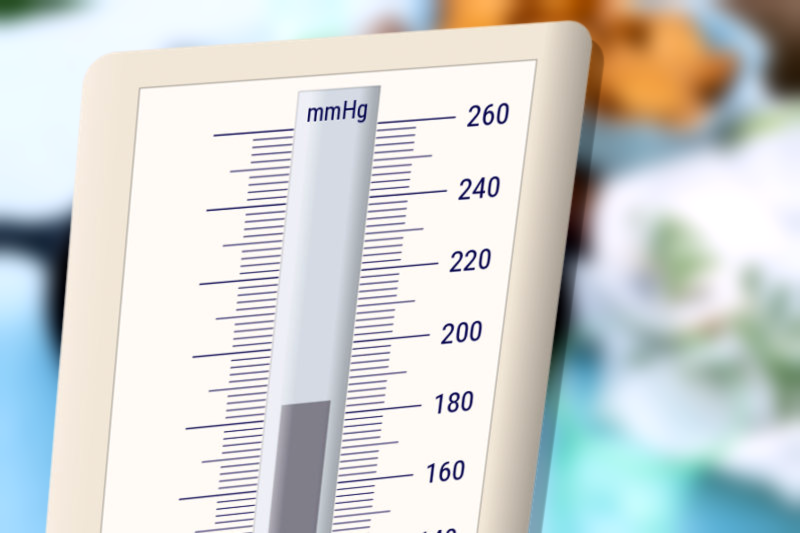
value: 184
